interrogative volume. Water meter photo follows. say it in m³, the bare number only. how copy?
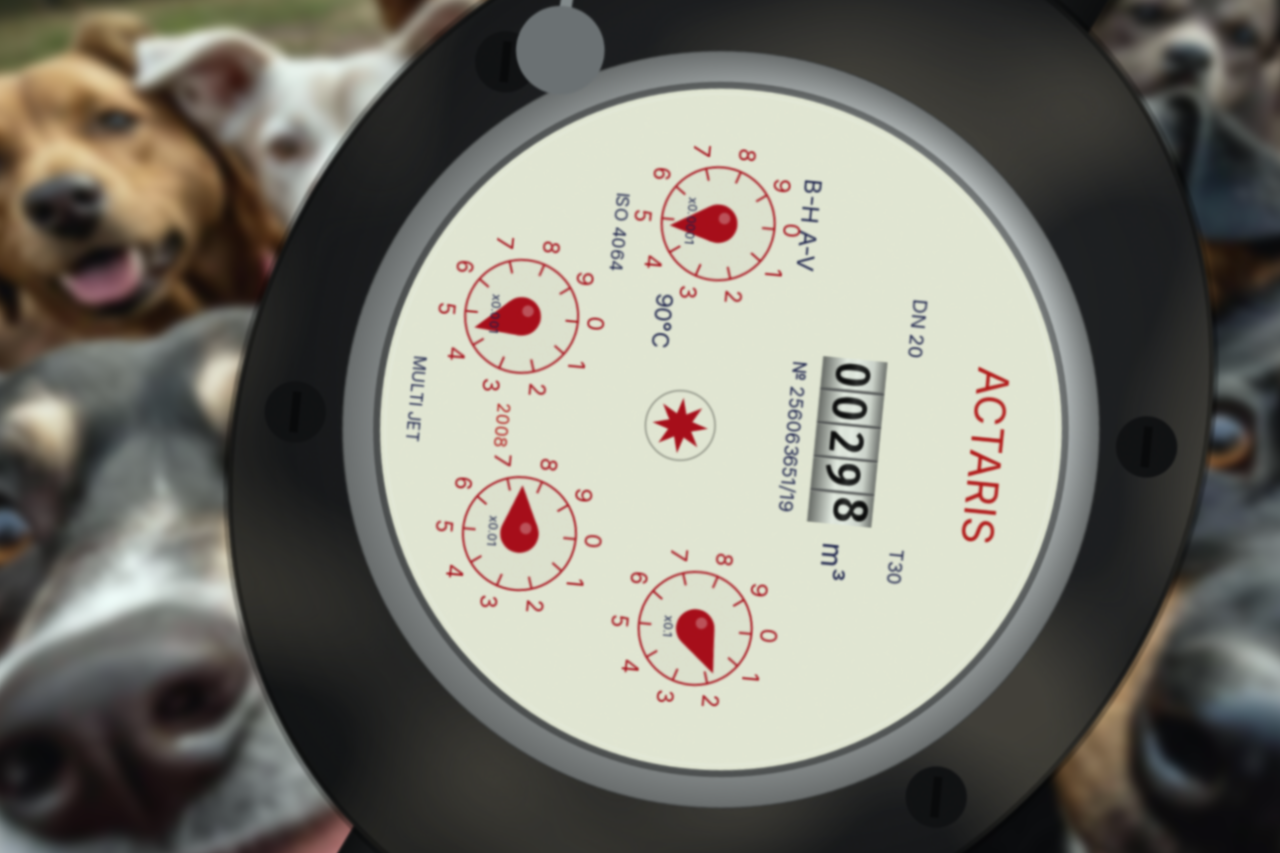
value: 298.1744
